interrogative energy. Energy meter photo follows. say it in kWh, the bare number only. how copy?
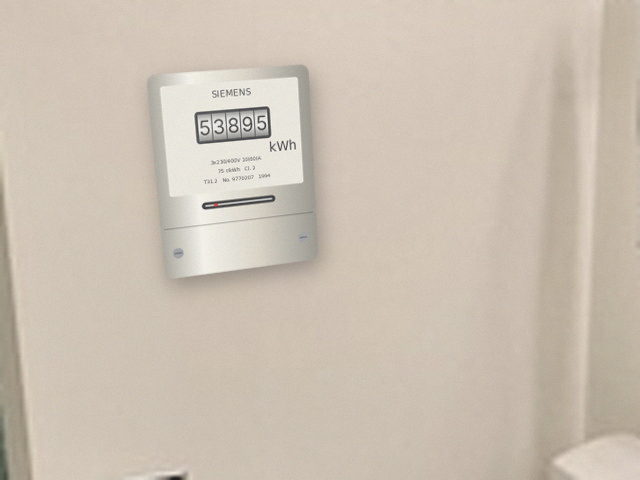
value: 53895
